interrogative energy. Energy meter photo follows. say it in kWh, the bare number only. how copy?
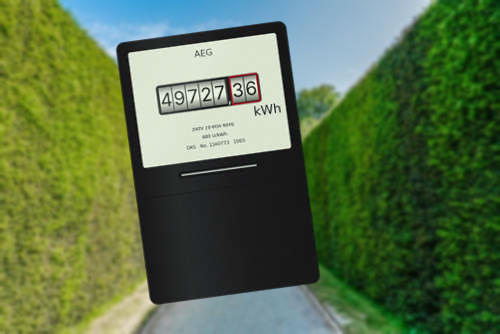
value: 49727.36
